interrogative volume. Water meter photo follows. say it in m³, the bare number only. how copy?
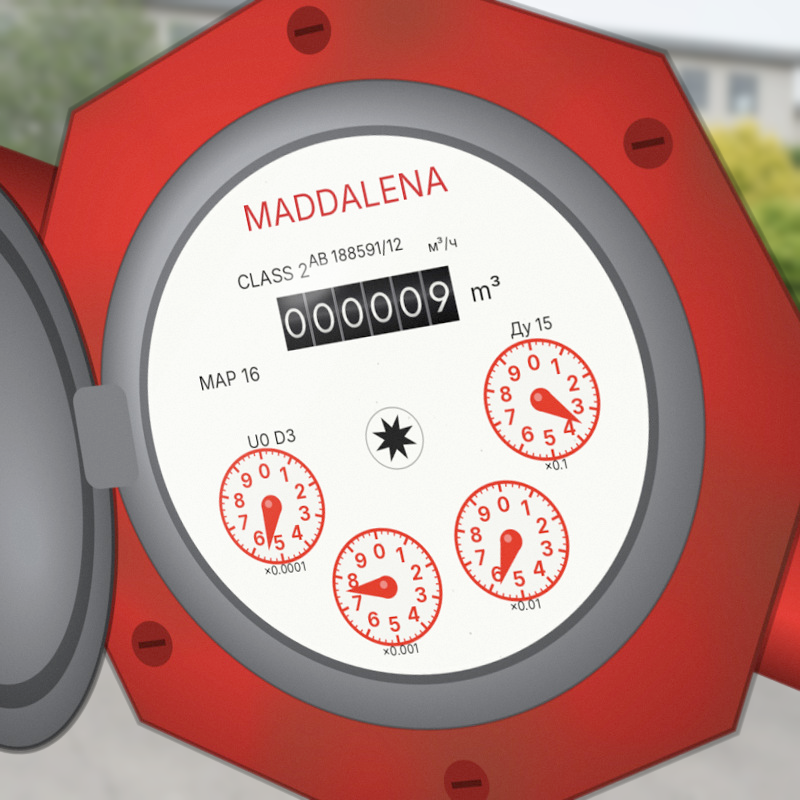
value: 9.3575
